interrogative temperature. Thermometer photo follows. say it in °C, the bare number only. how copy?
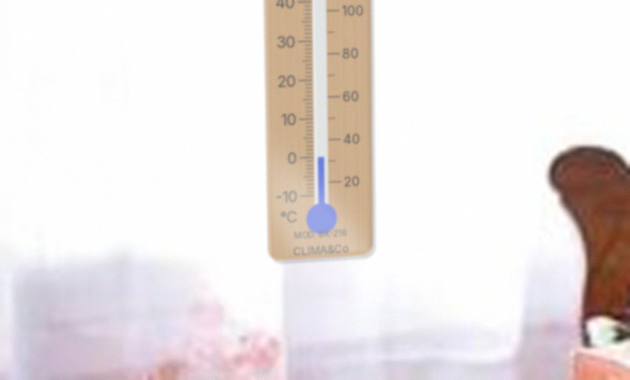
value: 0
